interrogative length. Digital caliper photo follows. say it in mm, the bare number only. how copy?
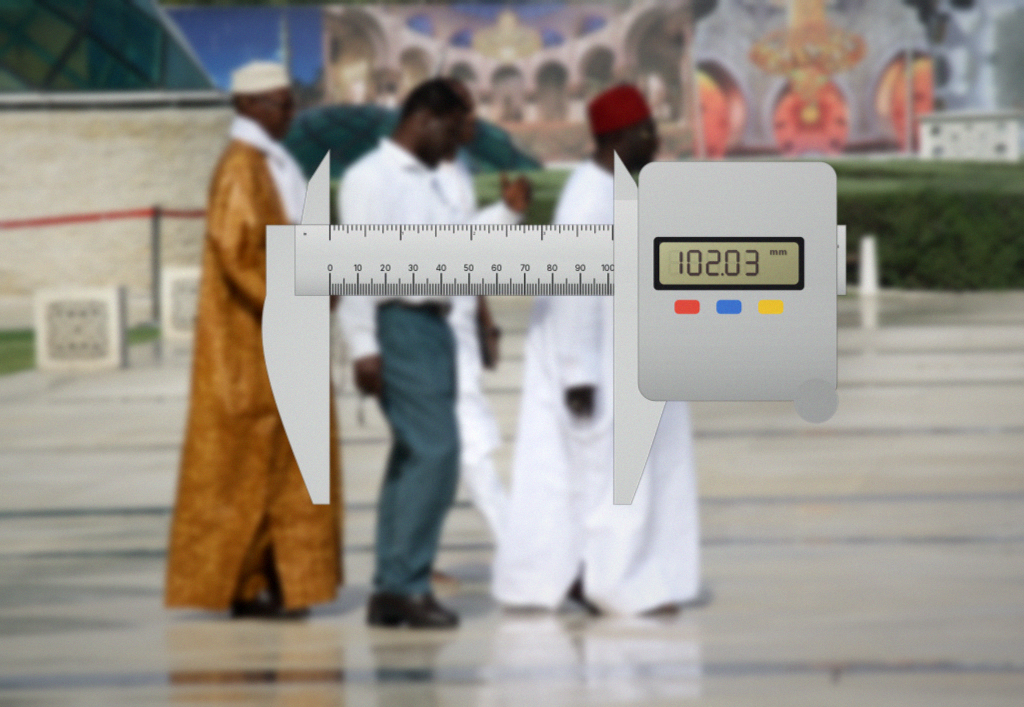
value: 102.03
